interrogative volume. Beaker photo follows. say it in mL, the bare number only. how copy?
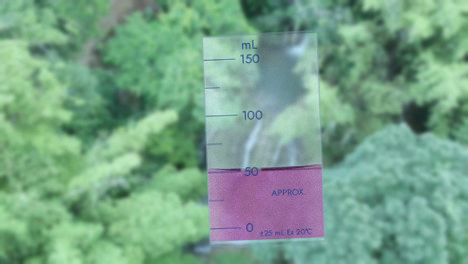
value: 50
